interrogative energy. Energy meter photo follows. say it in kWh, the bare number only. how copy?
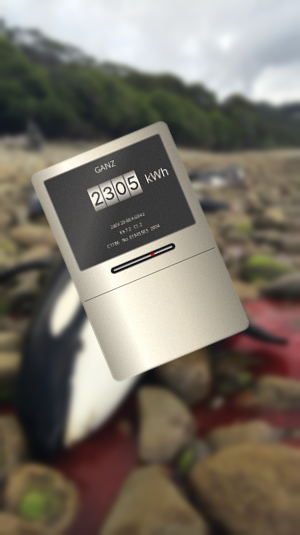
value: 2305
